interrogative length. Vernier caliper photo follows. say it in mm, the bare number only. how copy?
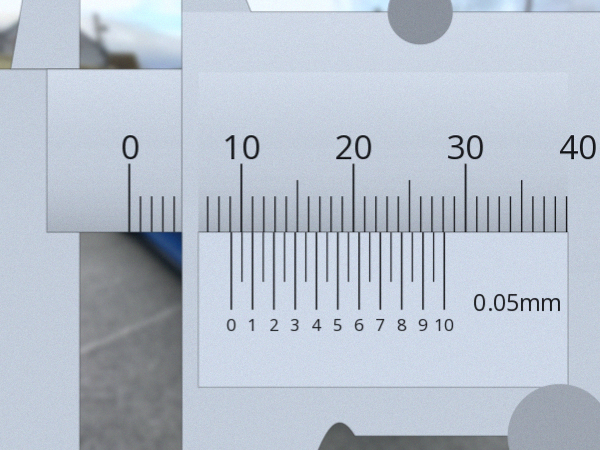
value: 9.1
